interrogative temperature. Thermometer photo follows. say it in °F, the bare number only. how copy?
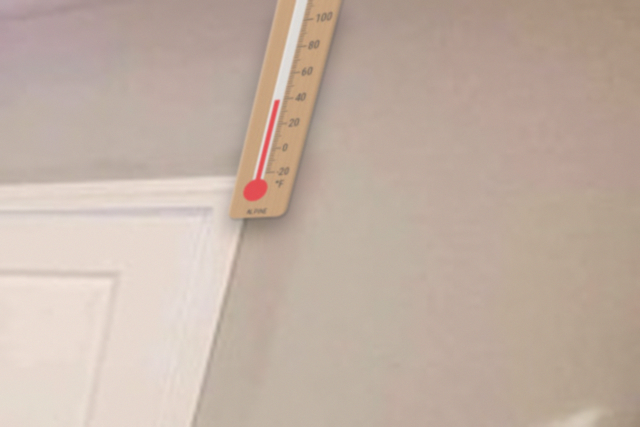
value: 40
